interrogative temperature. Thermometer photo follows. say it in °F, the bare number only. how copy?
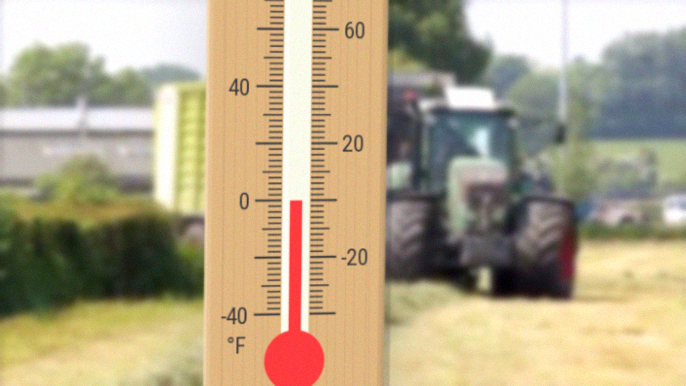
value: 0
